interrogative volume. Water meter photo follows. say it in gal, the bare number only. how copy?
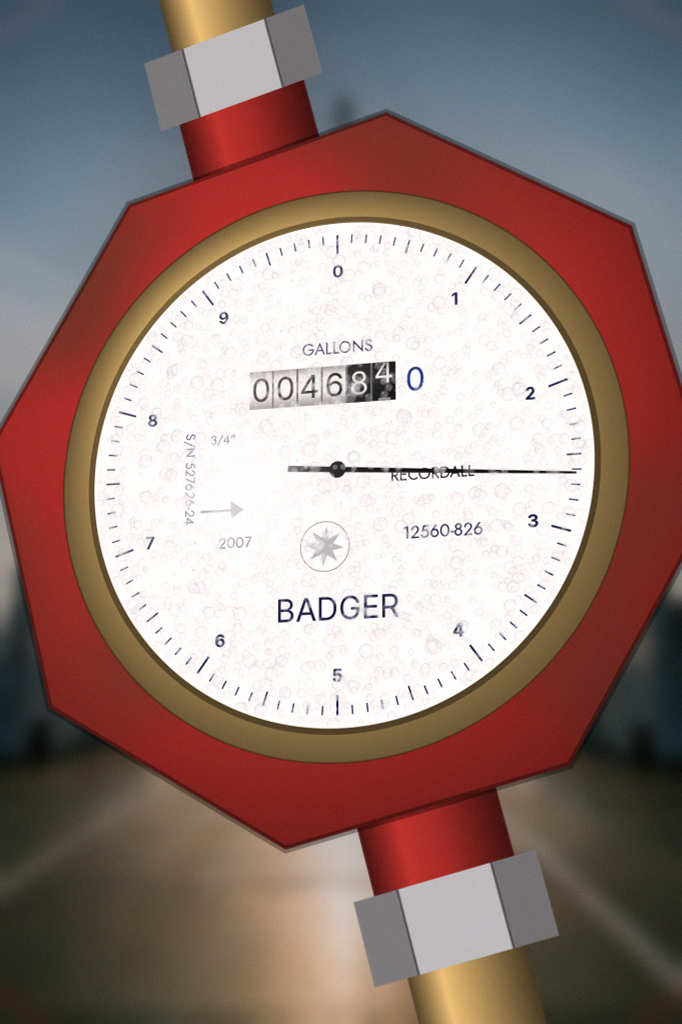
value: 46842.6
